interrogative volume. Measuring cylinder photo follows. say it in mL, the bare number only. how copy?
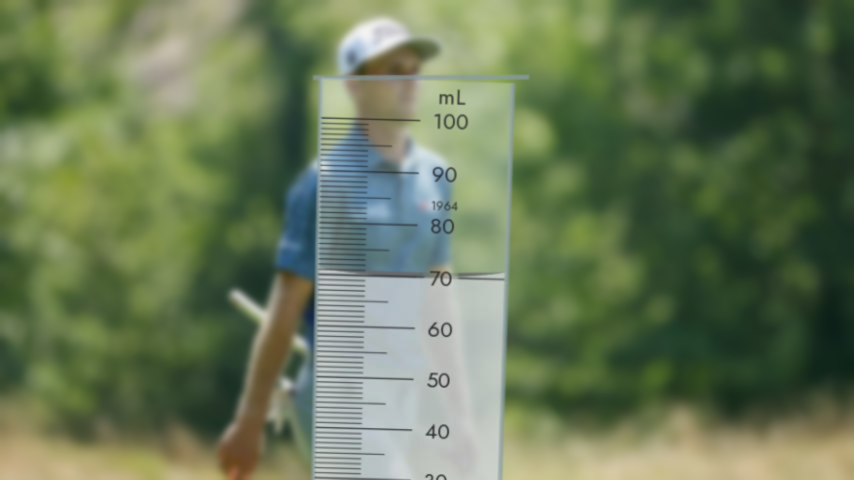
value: 70
